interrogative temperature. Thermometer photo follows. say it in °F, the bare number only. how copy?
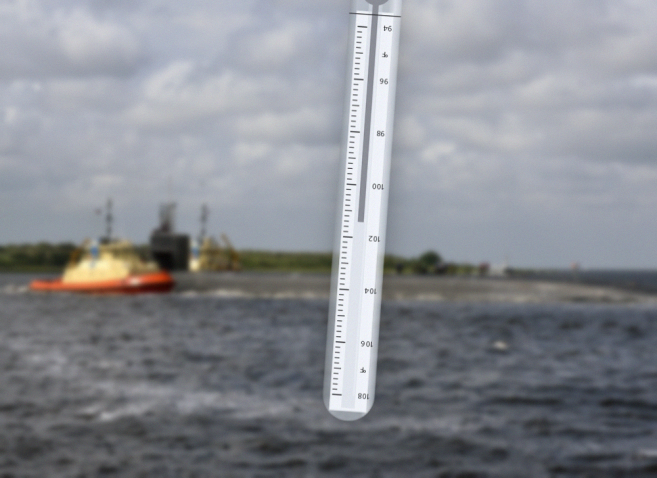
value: 101.4
